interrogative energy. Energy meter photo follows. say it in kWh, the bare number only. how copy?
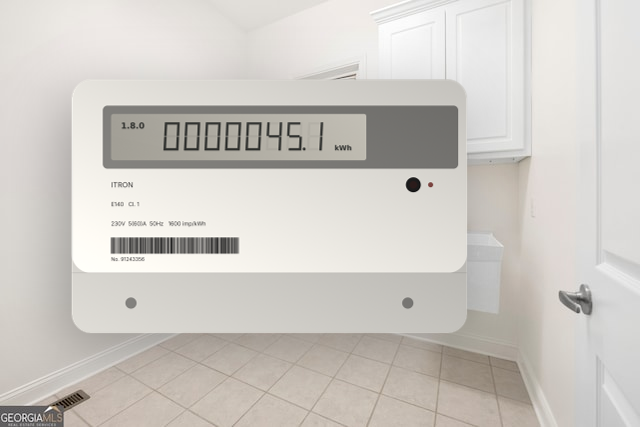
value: 45.1
